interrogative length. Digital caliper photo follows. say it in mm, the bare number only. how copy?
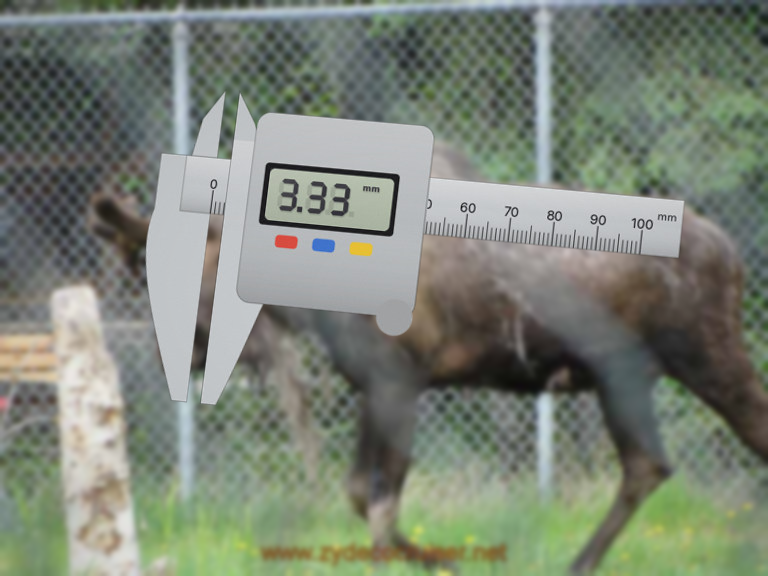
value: 3.33
